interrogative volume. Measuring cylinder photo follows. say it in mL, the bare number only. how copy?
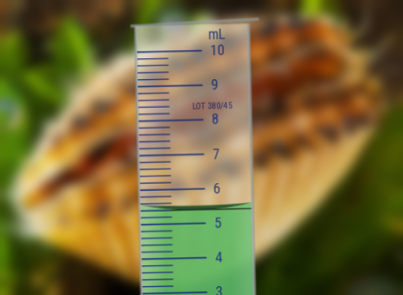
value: 5.4
